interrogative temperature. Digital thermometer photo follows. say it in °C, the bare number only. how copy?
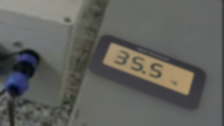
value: 35.5
